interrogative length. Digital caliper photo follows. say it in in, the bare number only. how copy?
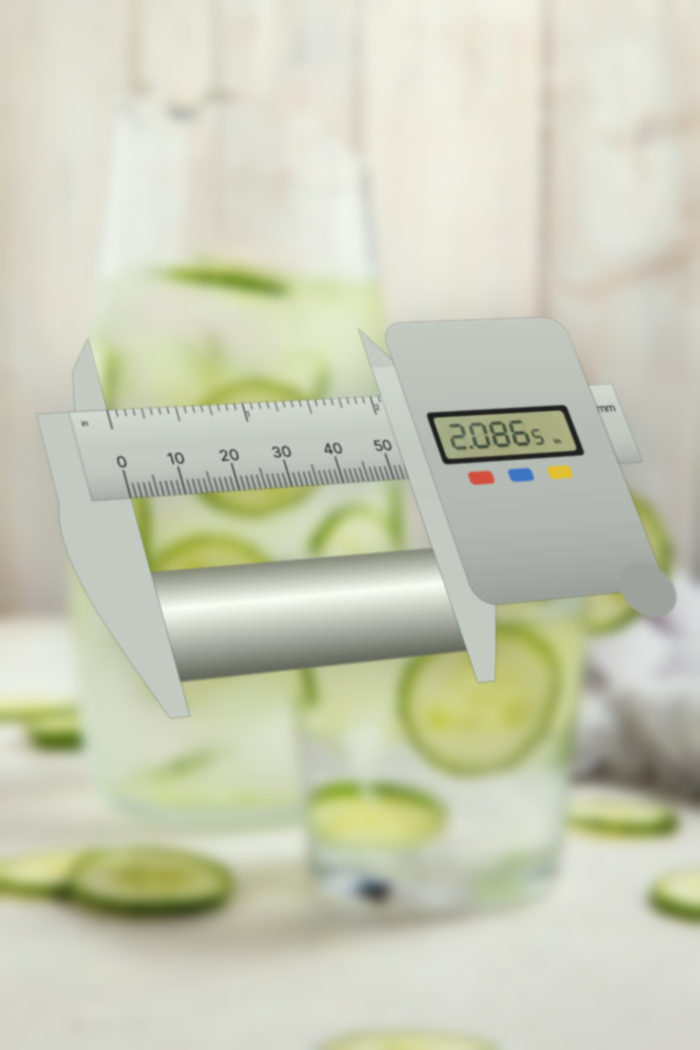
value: 2.0865
